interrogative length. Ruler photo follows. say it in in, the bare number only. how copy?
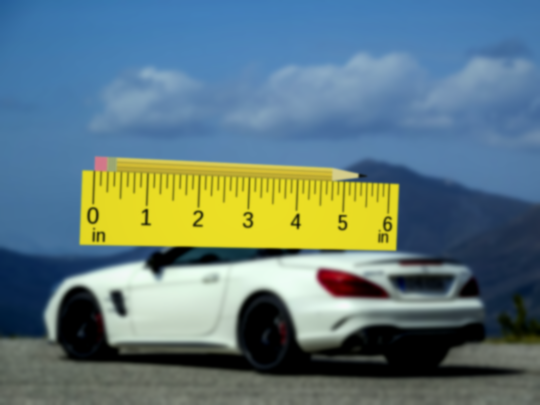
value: 5.5
